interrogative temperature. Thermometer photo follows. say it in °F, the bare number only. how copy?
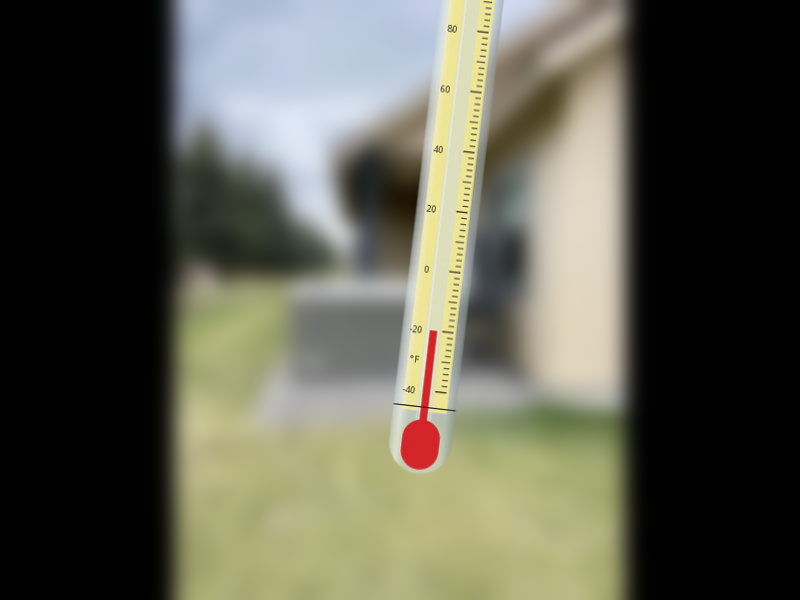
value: -20
